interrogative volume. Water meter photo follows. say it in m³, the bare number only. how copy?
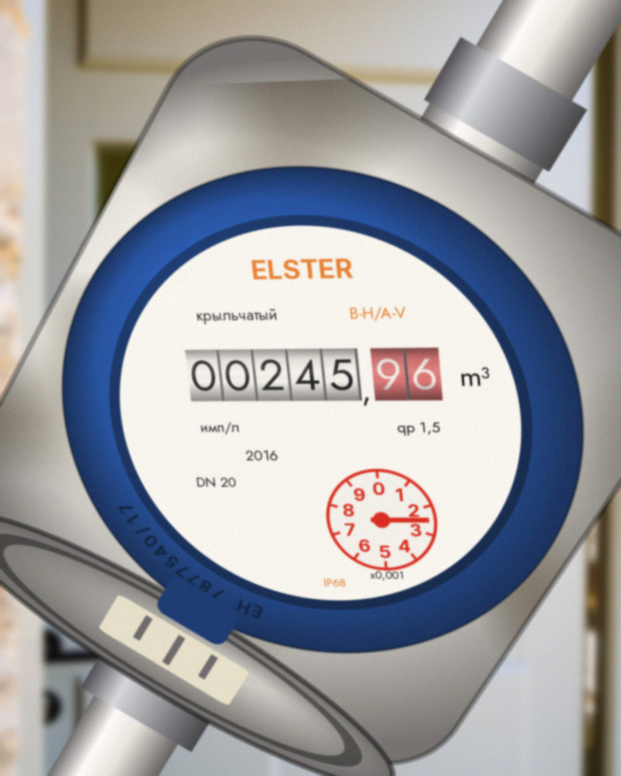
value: 245.962
